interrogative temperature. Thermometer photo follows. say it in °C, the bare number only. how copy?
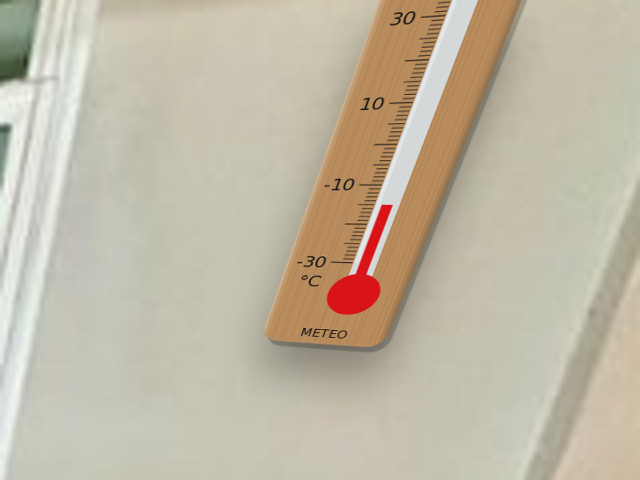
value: -15
